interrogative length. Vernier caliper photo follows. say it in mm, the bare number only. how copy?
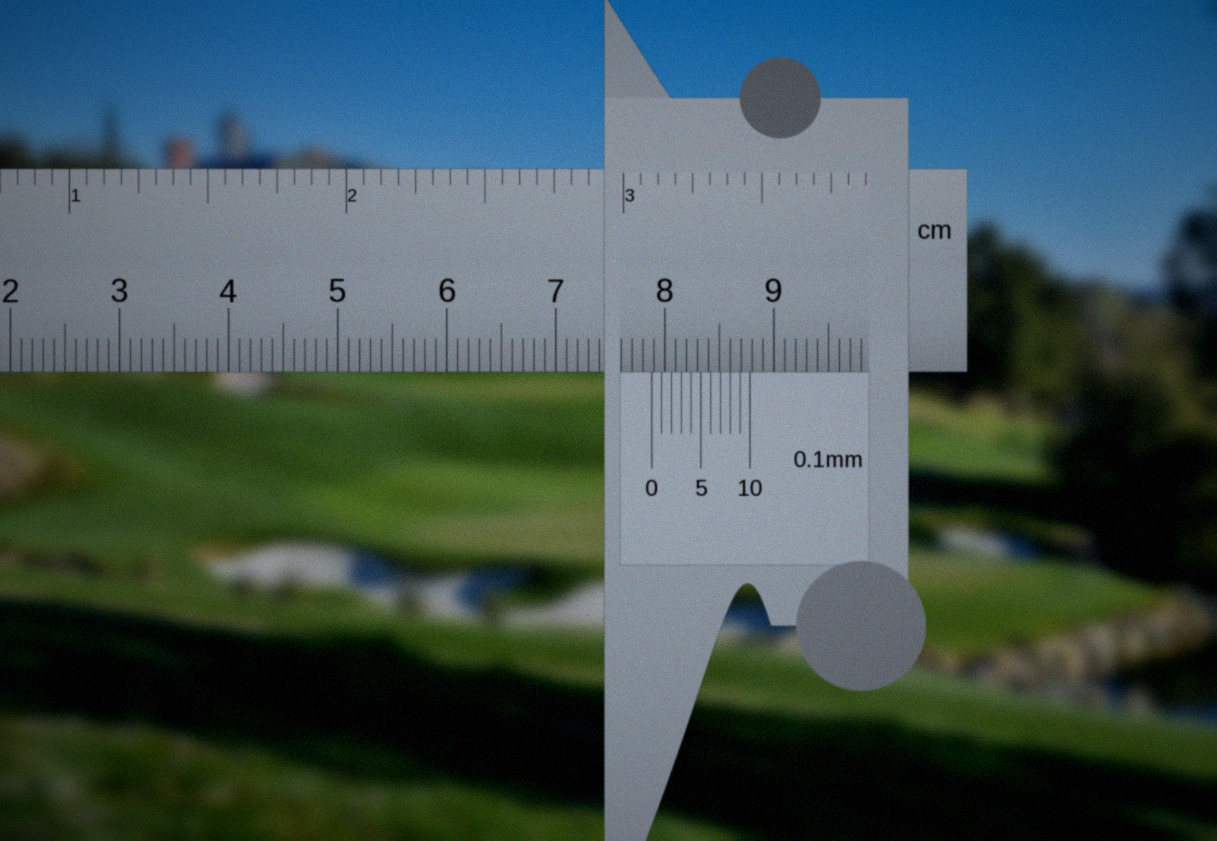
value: 78.8
